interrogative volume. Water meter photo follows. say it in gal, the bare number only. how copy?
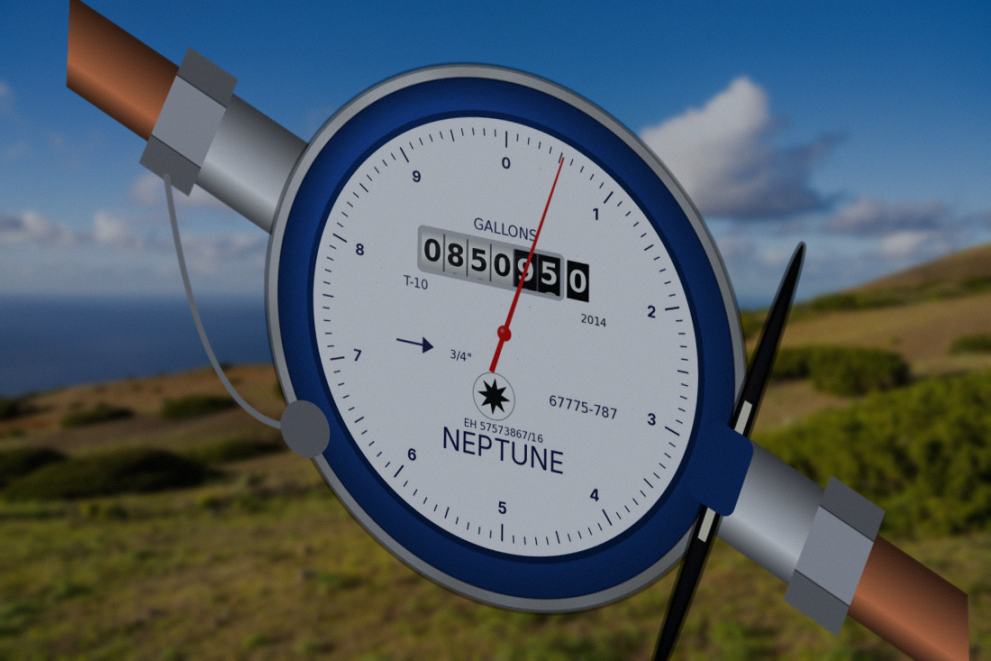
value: 850950.5
